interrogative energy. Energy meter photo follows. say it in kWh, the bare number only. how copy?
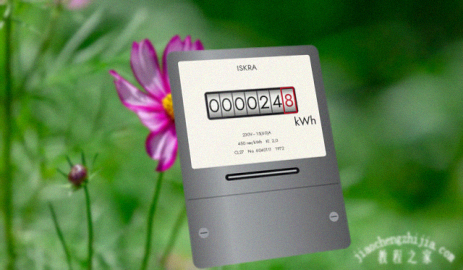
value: 24.8
